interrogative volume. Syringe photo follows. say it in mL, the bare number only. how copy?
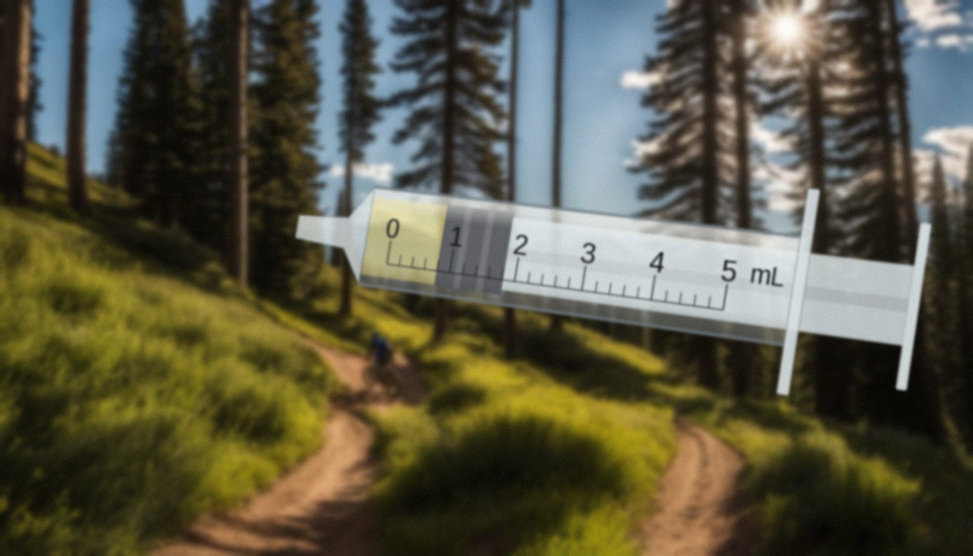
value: 0.8
